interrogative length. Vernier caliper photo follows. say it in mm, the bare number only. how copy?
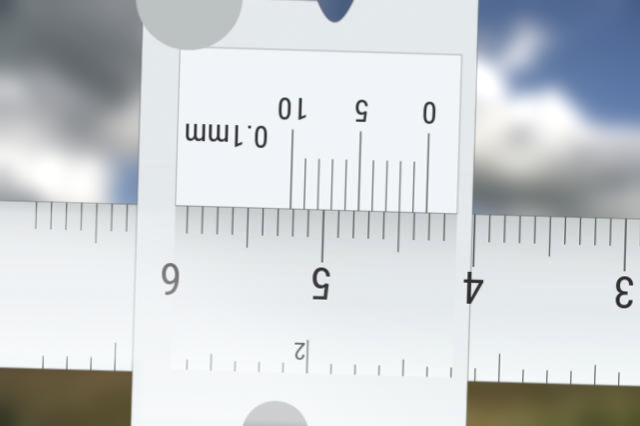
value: 43.2
